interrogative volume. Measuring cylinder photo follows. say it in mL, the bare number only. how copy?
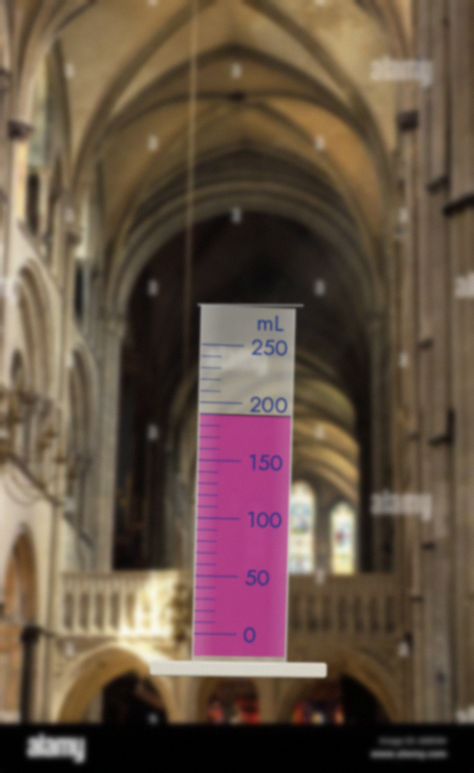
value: 190
